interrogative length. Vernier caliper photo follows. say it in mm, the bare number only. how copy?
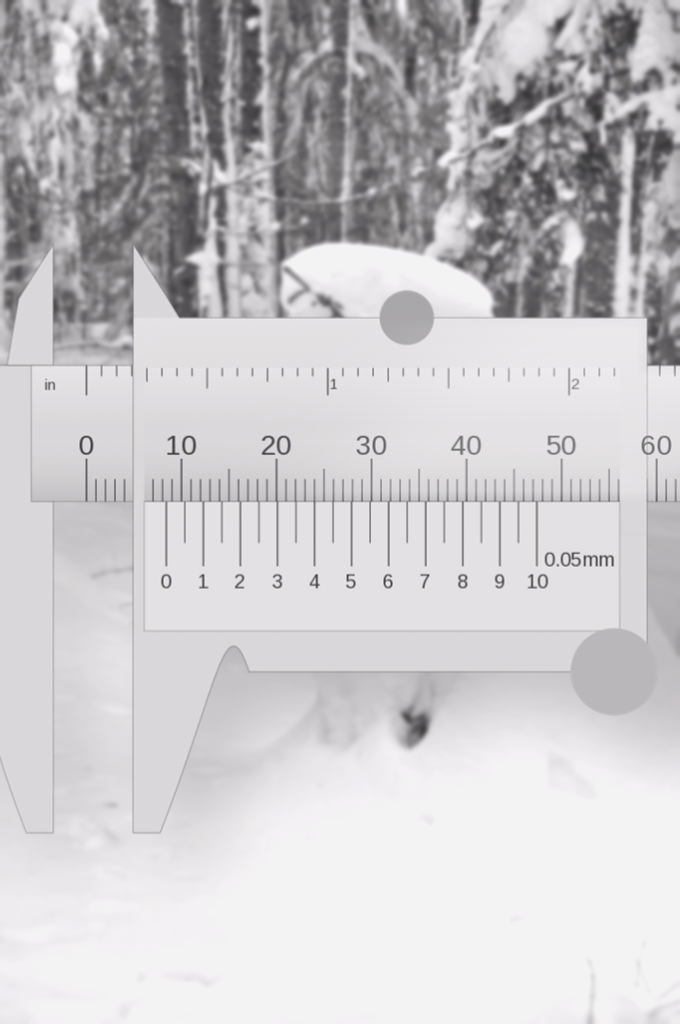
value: 8.4
